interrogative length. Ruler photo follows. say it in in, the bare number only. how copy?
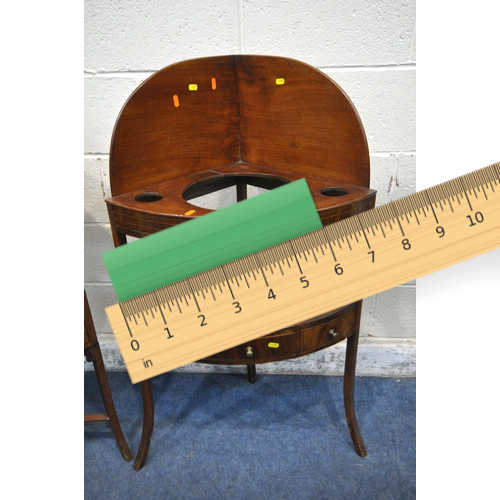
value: 6
